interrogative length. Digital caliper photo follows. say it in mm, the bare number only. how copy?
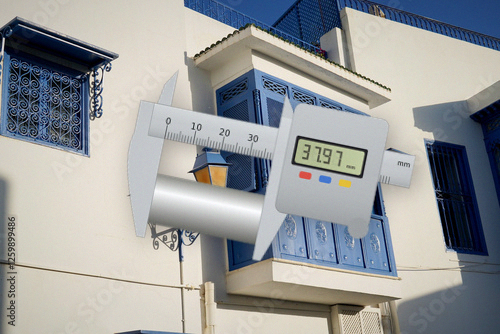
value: 37.97
